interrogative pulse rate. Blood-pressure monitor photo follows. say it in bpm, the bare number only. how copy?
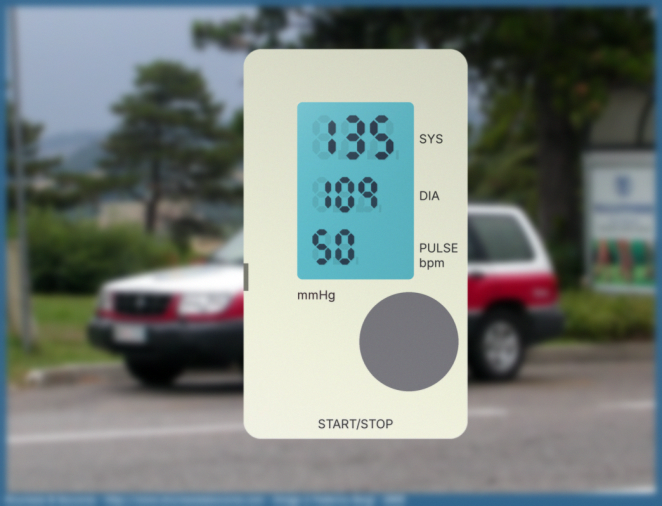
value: 50
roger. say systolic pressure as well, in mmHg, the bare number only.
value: 135
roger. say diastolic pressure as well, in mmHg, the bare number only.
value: 109
